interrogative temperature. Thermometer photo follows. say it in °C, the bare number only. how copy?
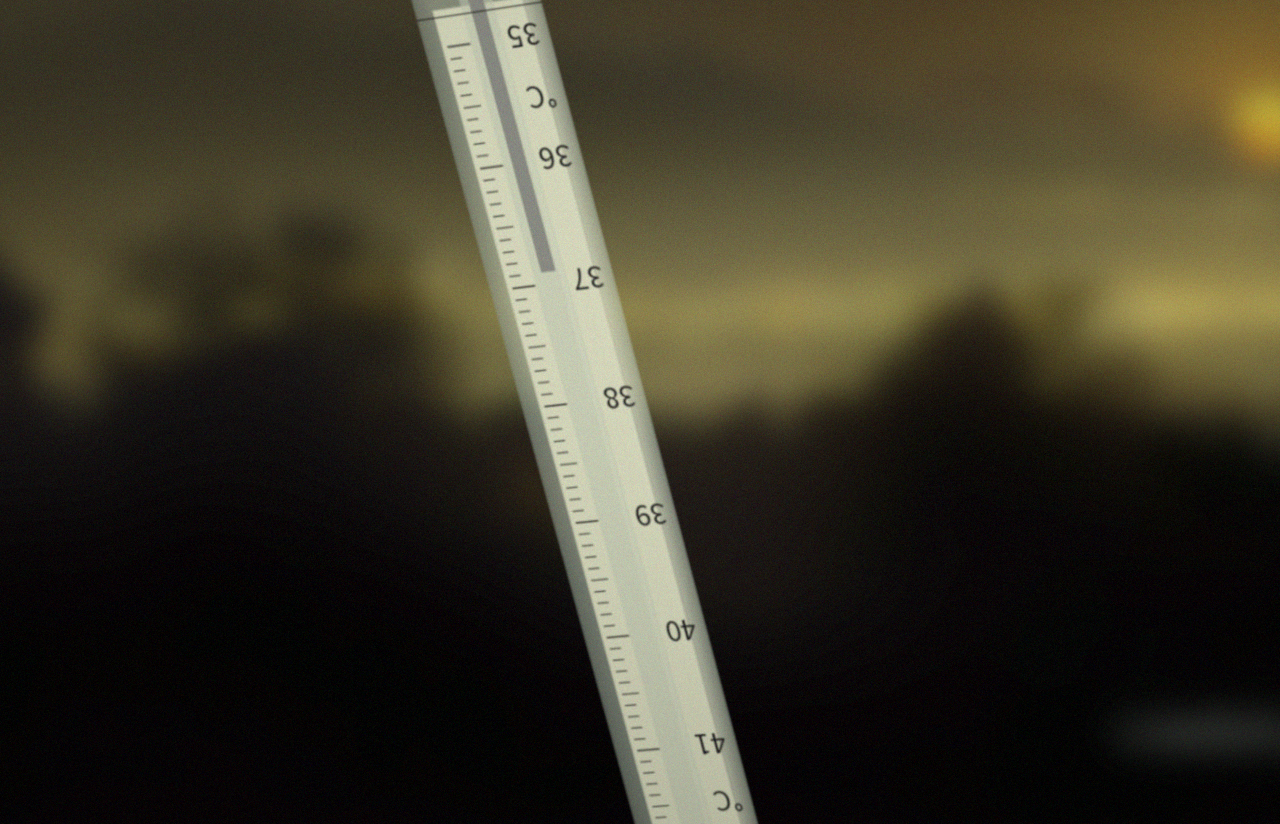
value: 36.9
